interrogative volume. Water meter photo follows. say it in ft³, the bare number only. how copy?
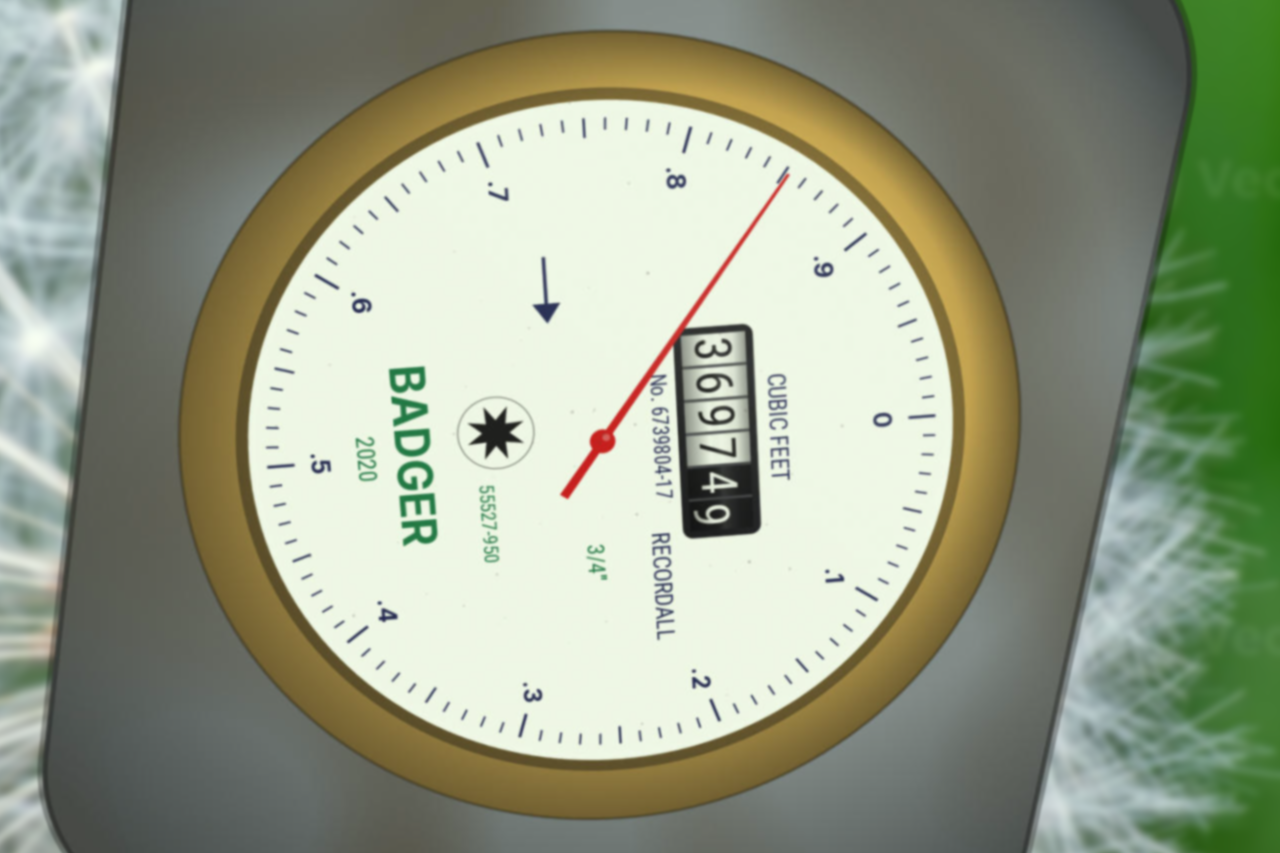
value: 369748.85
